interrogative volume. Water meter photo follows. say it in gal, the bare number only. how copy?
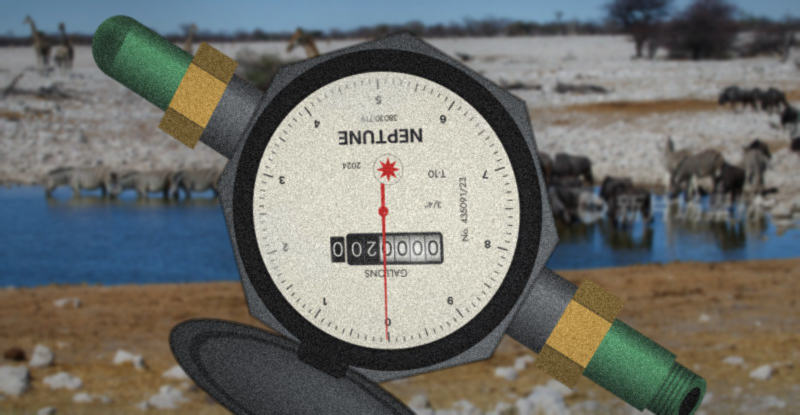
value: 200.0
